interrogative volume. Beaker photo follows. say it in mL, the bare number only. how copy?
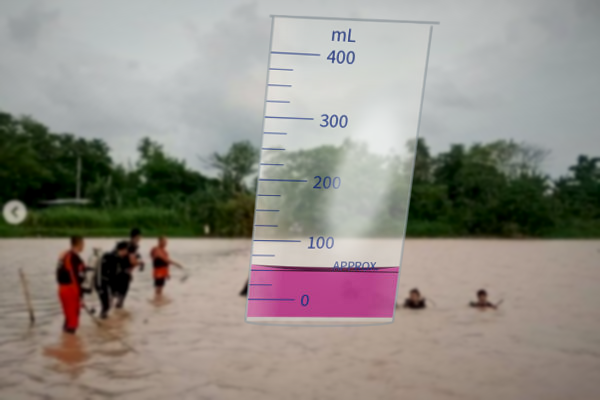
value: 50
